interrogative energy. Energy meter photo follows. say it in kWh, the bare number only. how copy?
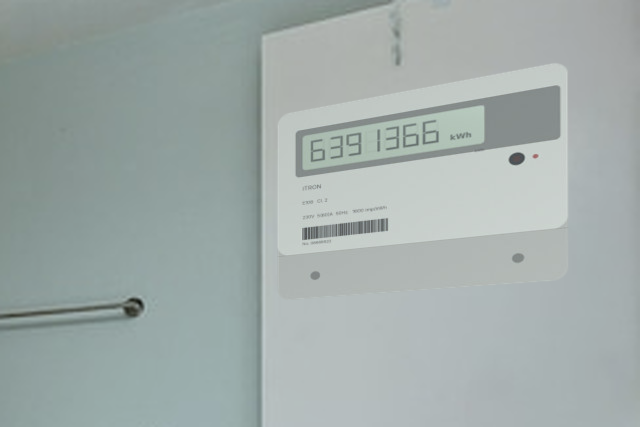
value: 6391366
